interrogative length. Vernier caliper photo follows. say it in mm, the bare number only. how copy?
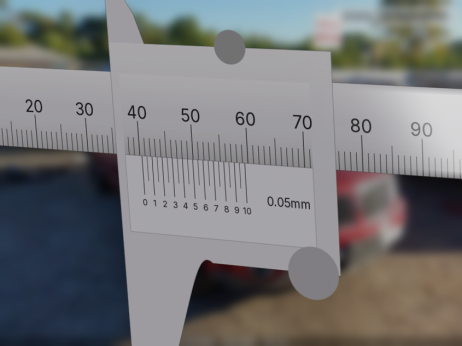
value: 40.4
